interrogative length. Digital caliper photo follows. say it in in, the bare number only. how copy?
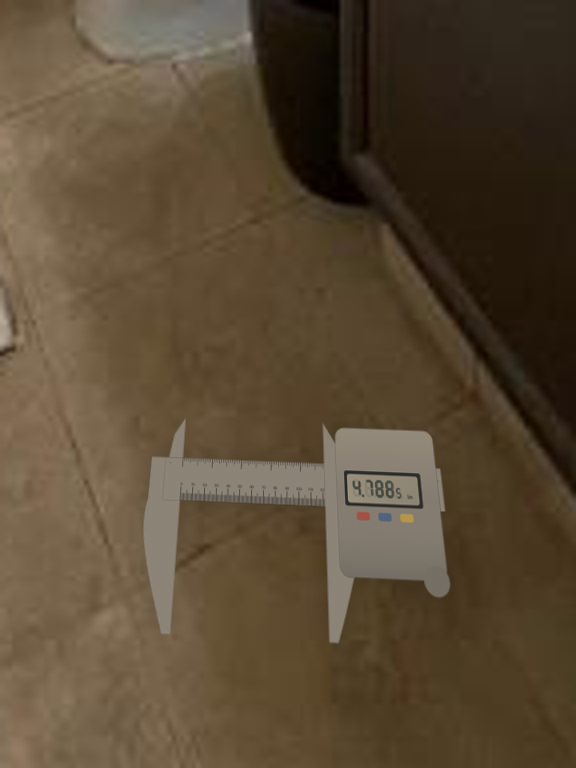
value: 4.7885
